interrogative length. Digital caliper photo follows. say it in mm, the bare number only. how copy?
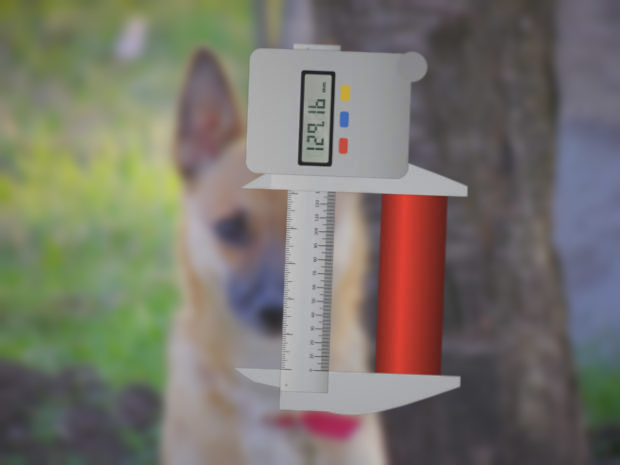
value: 129.16
